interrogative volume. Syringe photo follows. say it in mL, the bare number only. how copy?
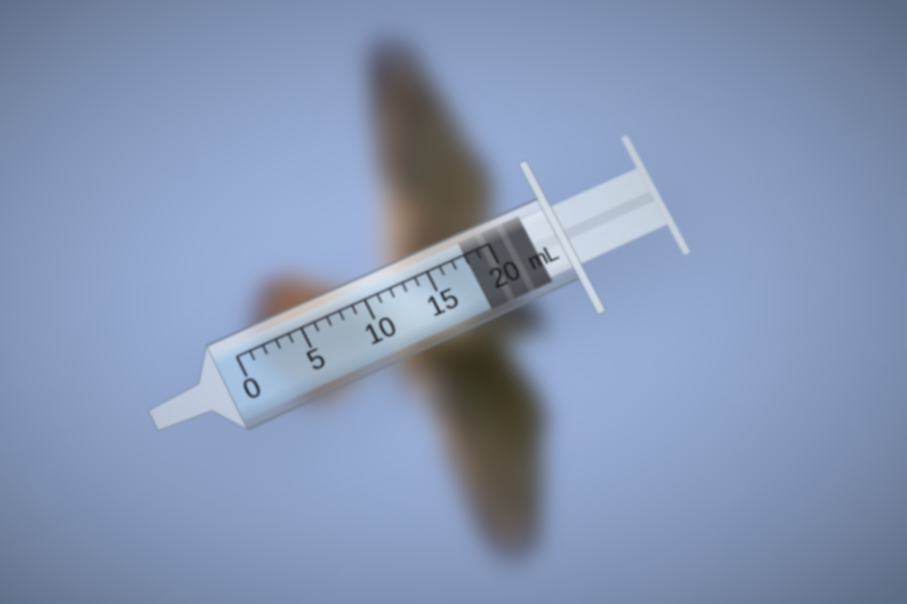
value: 18
